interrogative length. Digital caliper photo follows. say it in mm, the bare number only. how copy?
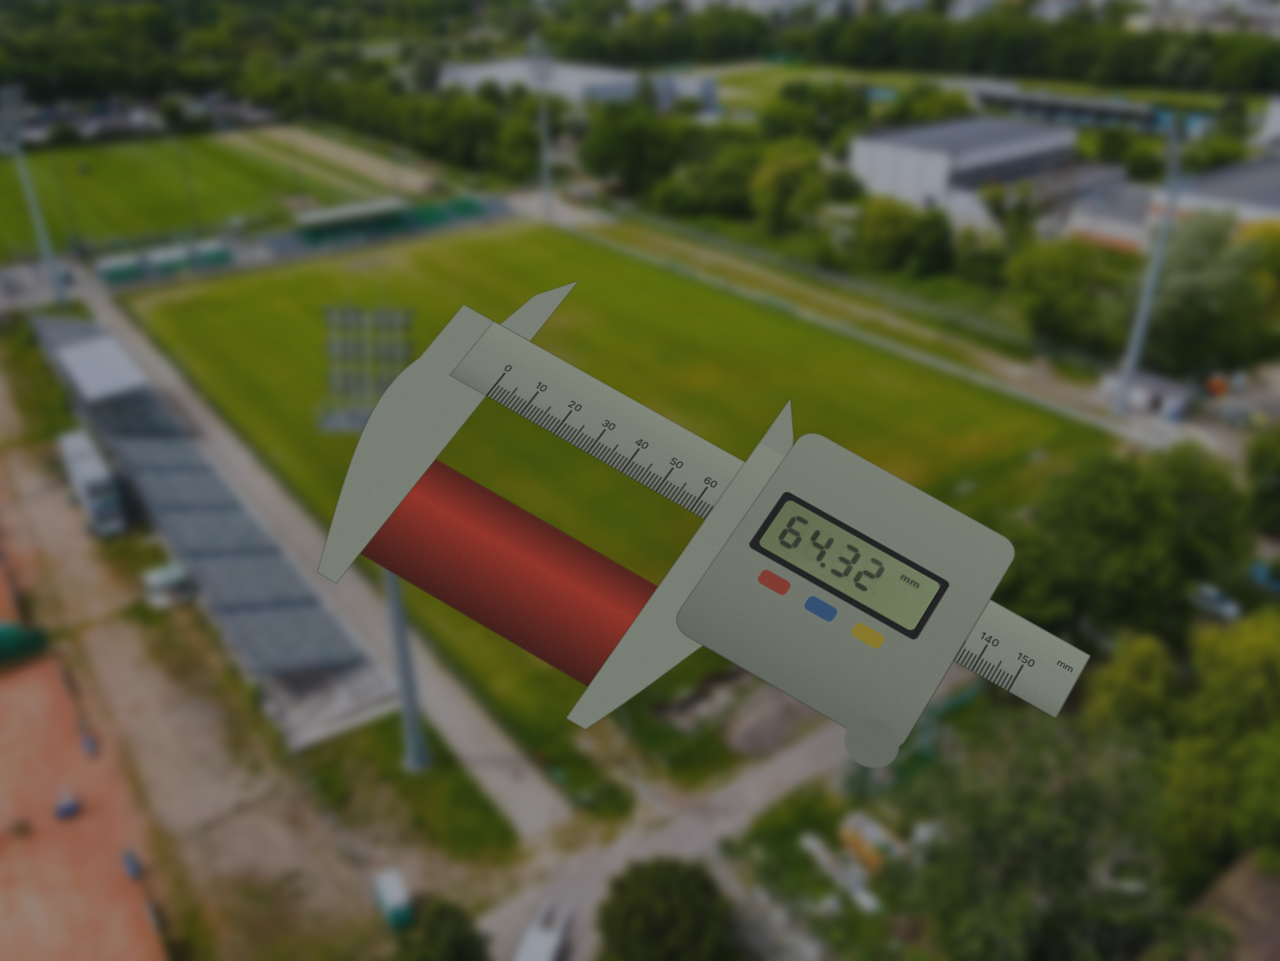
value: 64.32
